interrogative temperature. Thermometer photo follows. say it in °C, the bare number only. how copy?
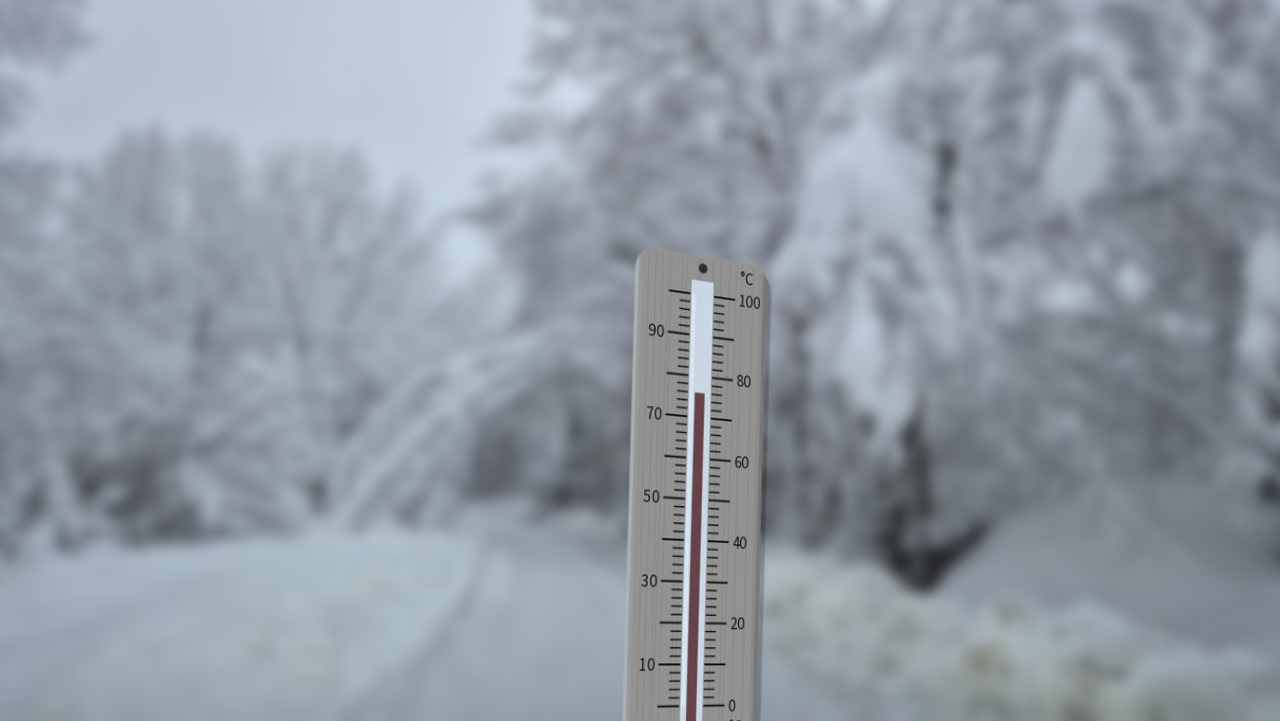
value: 76
